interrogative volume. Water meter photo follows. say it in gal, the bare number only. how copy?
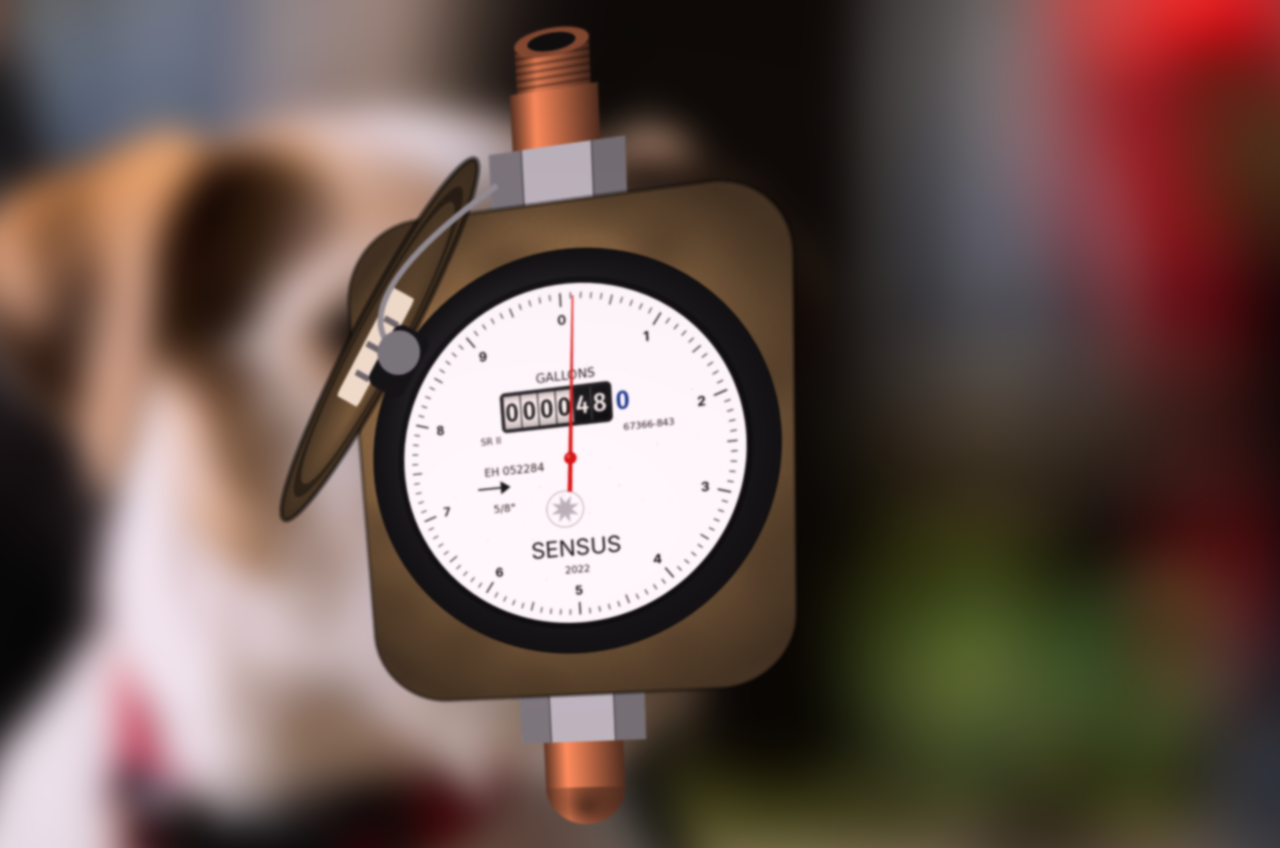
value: 480.1
